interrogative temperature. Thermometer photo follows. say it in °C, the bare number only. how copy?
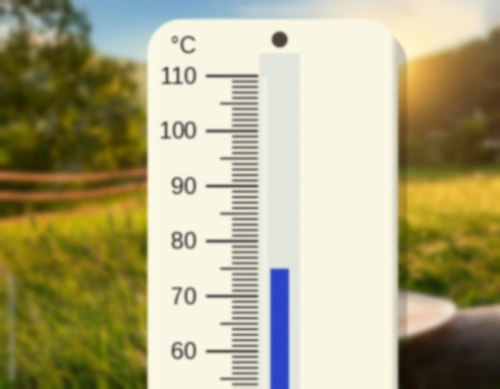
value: 75
